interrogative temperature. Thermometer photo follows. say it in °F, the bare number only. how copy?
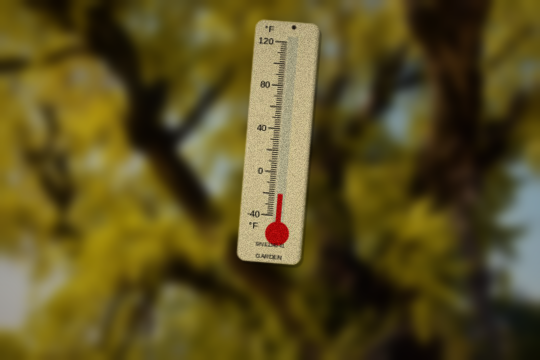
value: -20
